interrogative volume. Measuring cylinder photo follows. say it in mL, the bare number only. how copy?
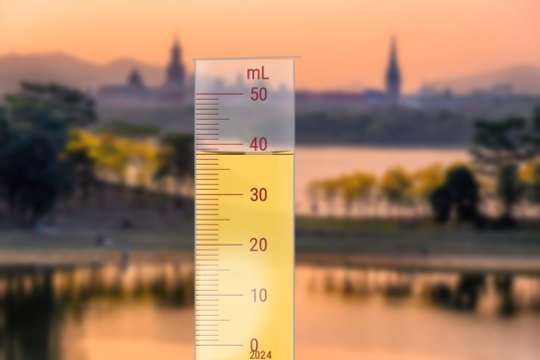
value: 38
